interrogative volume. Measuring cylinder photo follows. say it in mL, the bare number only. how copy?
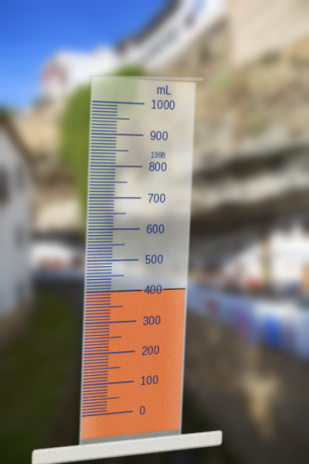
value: 400
